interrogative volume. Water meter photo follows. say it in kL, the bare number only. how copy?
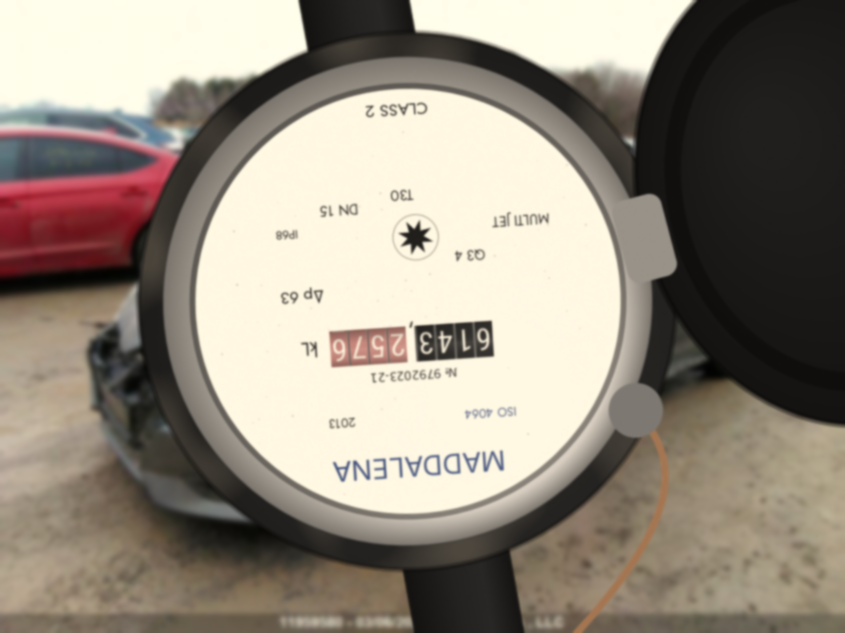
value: 6143.2576
